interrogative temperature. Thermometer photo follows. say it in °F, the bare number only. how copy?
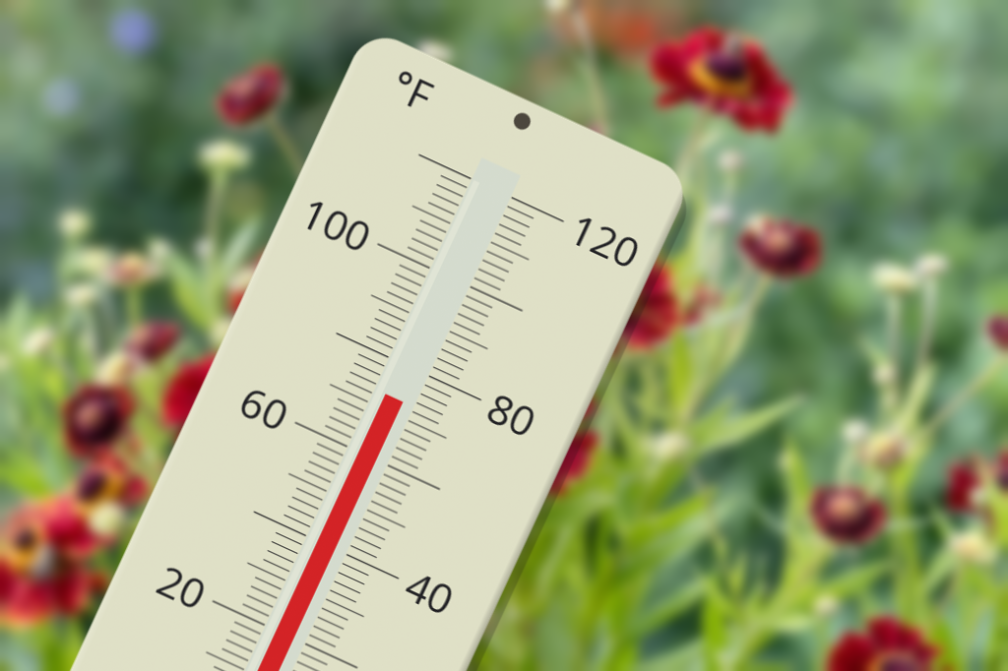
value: 73
